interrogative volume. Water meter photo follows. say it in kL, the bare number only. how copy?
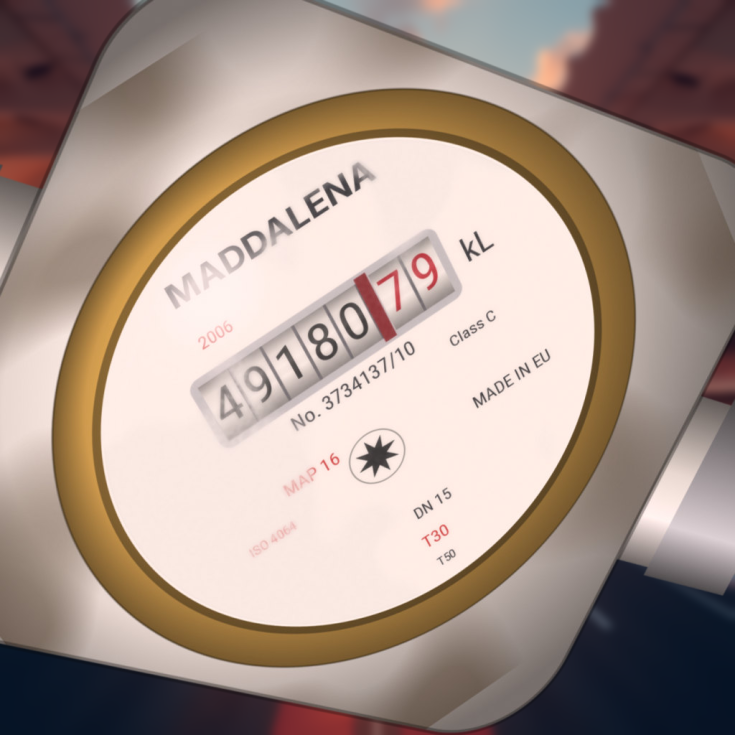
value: 49180.79
